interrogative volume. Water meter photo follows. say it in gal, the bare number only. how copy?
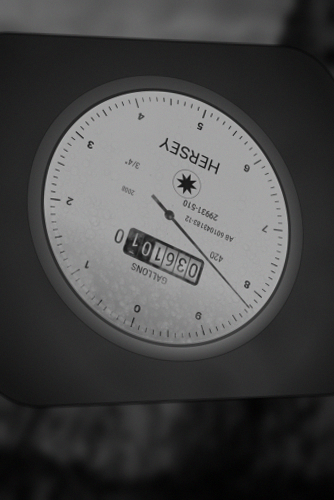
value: 361008.2
